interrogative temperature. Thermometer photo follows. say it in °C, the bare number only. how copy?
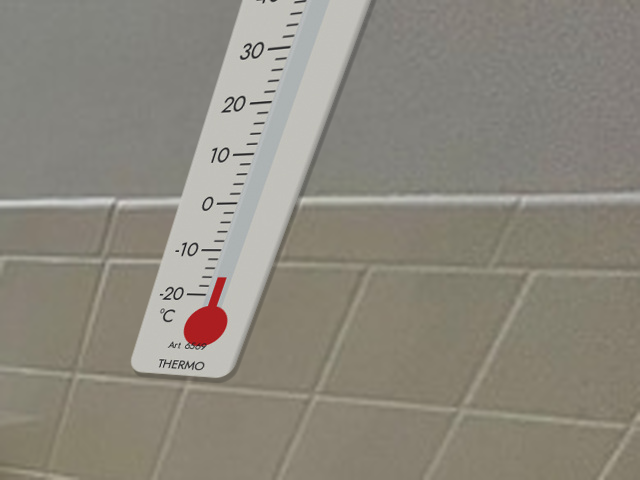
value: -16
